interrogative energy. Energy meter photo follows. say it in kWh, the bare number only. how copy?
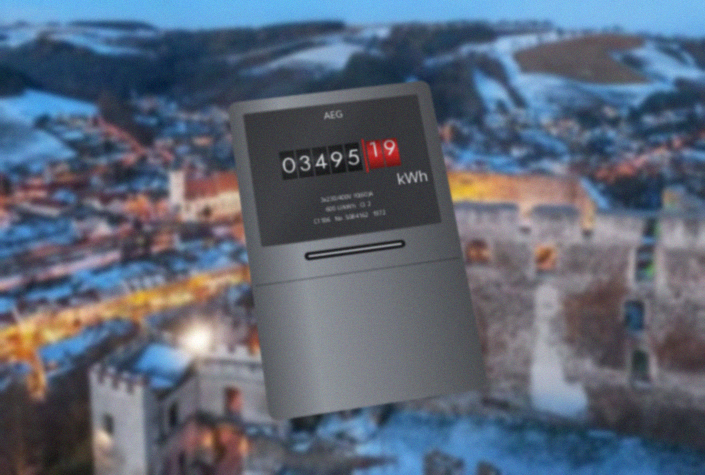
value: 3495.19
